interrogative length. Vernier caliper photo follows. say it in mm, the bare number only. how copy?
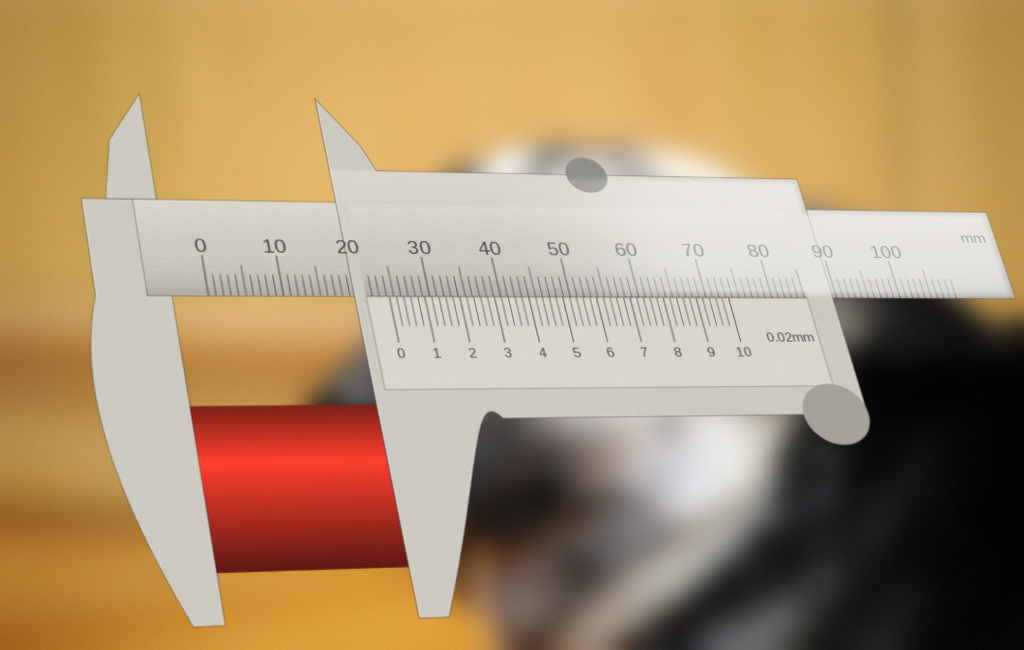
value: 24.4
